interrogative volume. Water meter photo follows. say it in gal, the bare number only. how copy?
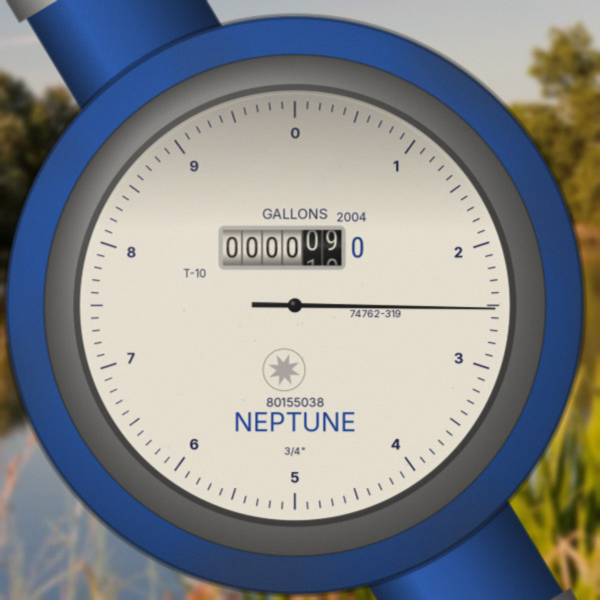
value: 92.5
